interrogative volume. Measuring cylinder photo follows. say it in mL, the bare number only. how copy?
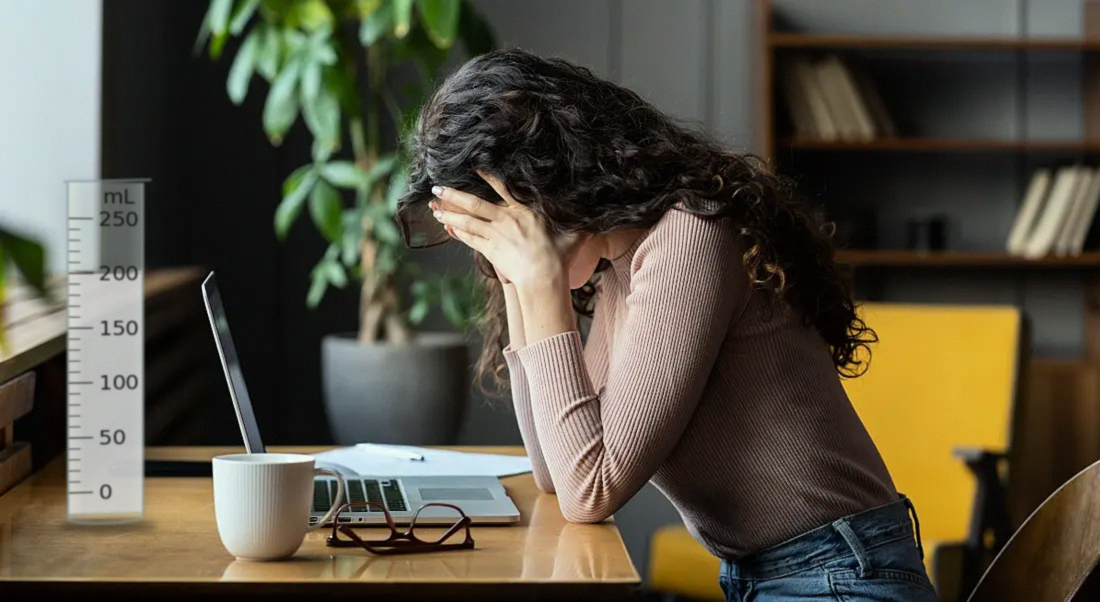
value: 200
